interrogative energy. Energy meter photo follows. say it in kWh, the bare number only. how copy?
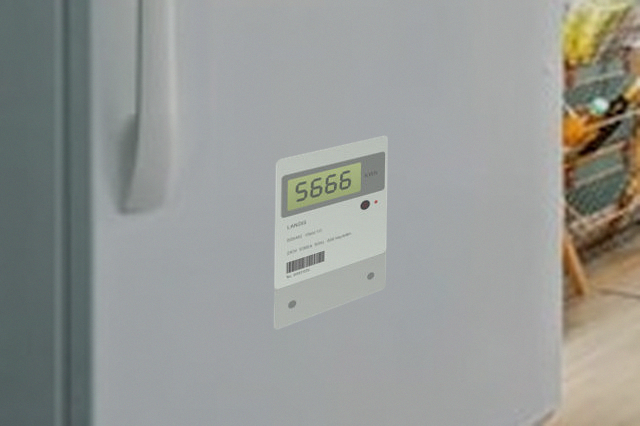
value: 5666
